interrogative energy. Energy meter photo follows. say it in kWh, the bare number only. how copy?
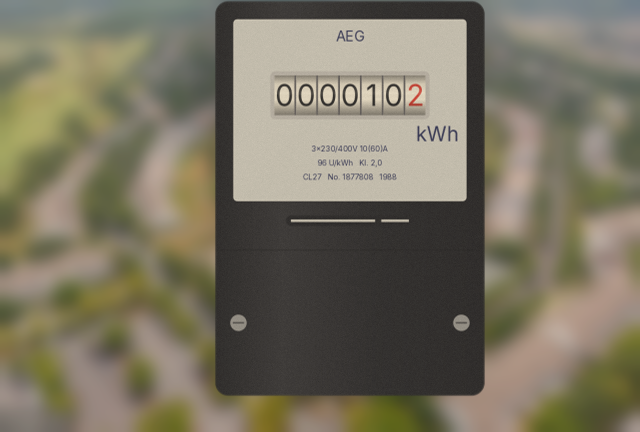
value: 10.2
